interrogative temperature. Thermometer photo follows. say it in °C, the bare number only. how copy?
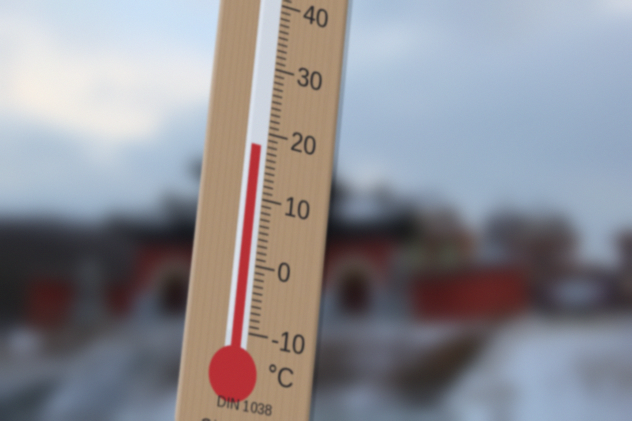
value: 18
